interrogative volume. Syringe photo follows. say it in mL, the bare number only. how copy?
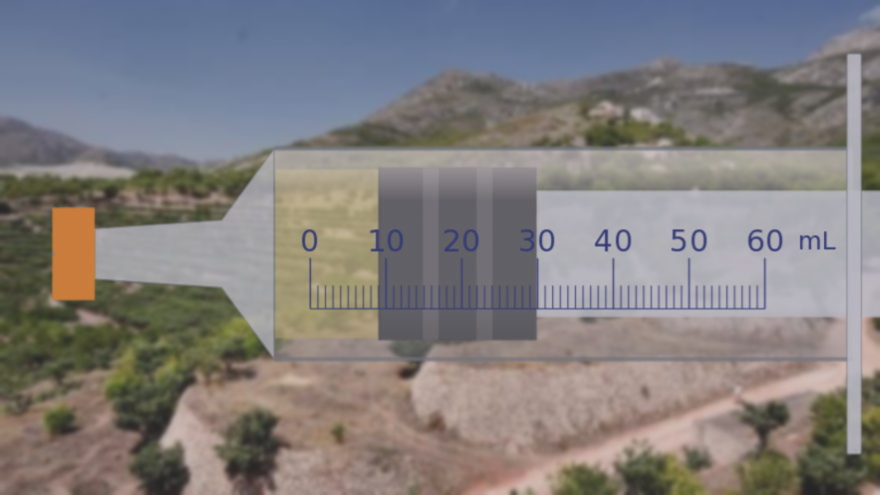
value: 9
